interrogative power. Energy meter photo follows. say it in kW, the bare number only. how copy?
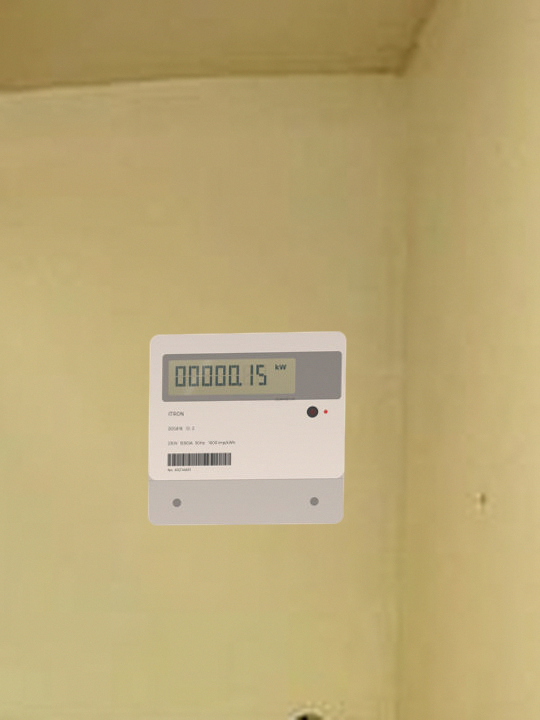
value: 0.15
